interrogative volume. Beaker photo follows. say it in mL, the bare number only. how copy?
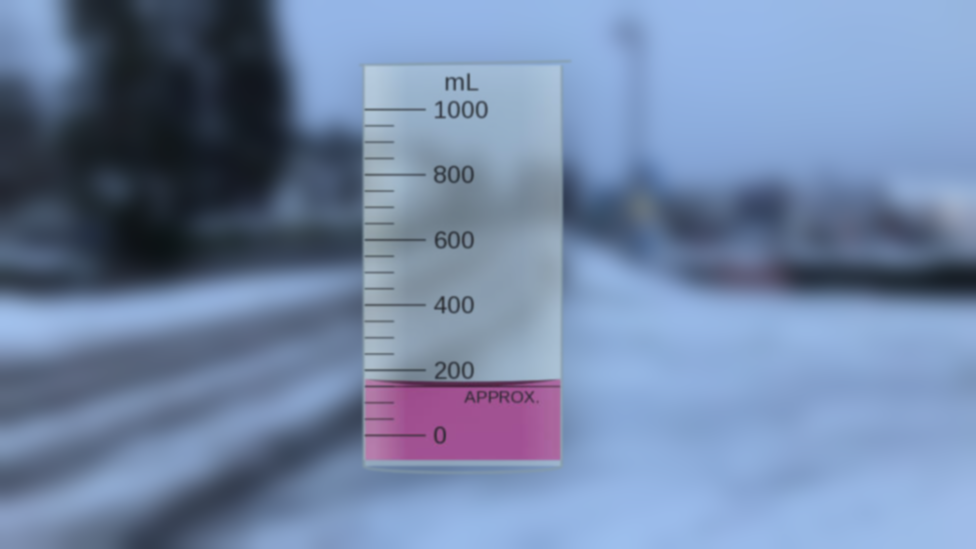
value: 150
